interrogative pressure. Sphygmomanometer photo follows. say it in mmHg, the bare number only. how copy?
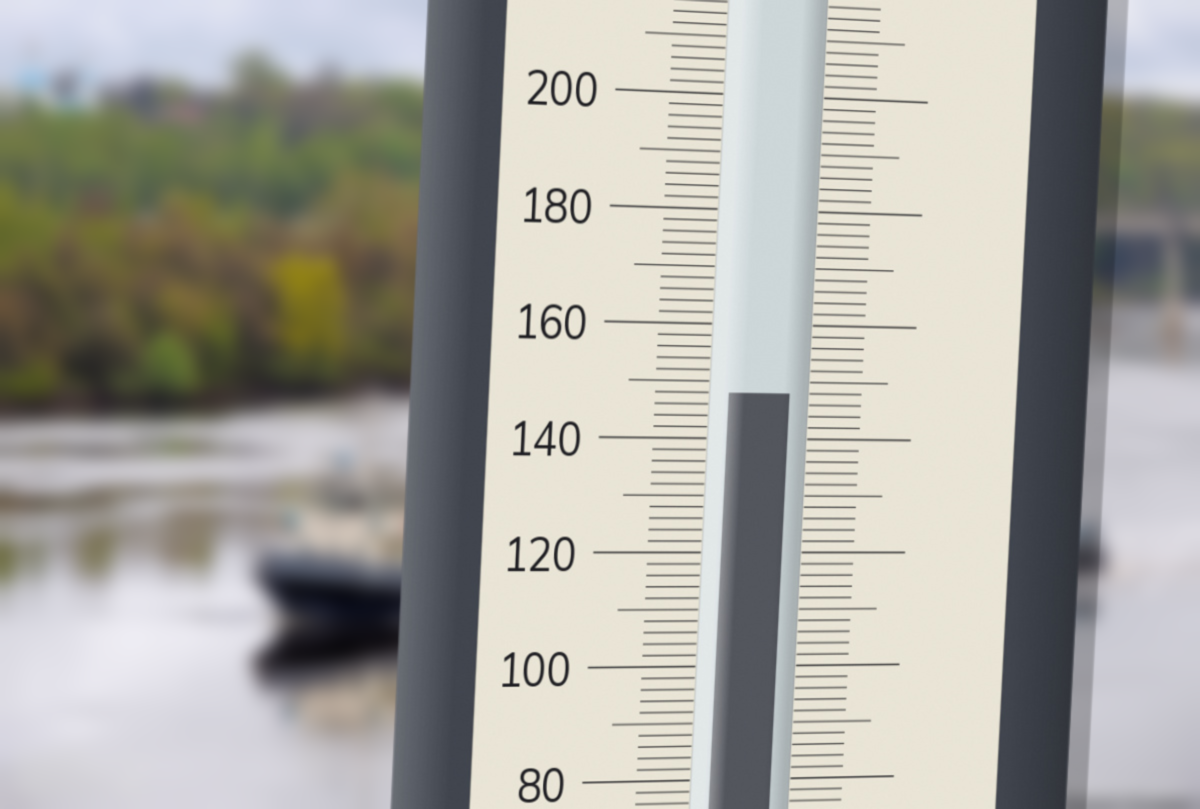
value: 148
